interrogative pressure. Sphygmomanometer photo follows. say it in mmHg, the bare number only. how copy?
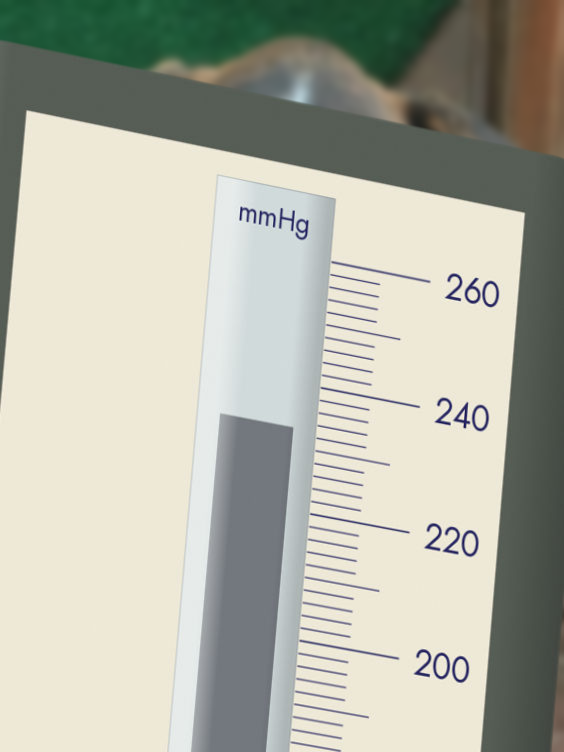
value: 233
